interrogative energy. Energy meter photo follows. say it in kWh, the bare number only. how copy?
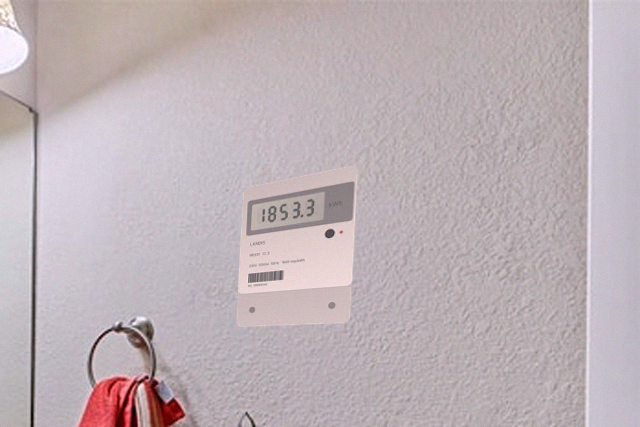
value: 1853.3
